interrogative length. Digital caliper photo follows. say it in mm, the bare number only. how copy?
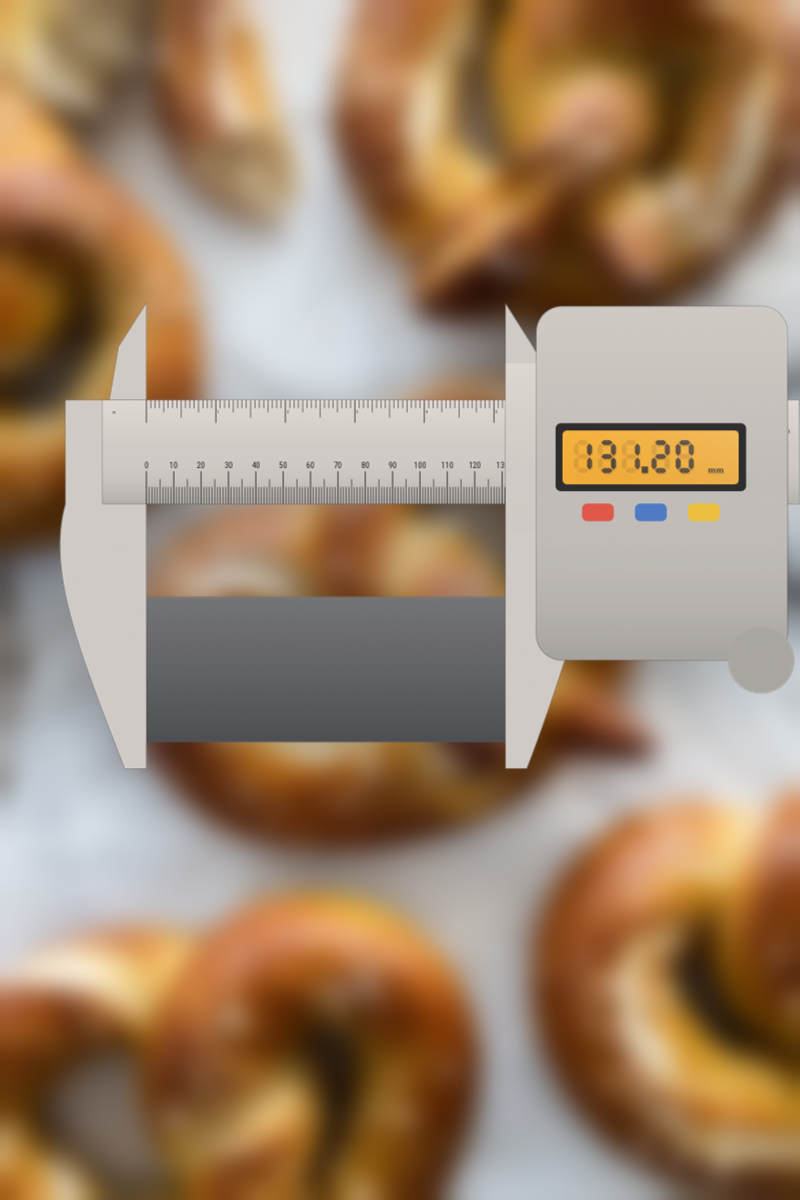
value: 131.20
